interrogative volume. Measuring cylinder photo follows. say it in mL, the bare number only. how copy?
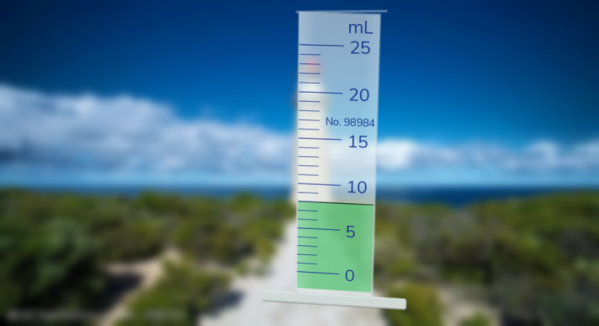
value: 8
